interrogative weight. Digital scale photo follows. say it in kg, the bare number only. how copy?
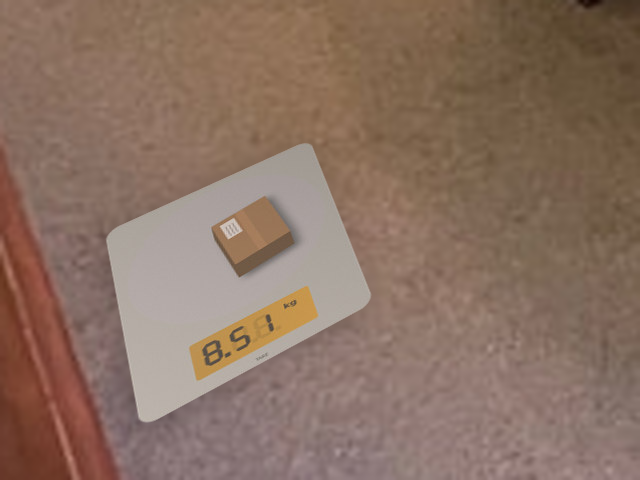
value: 8.51
